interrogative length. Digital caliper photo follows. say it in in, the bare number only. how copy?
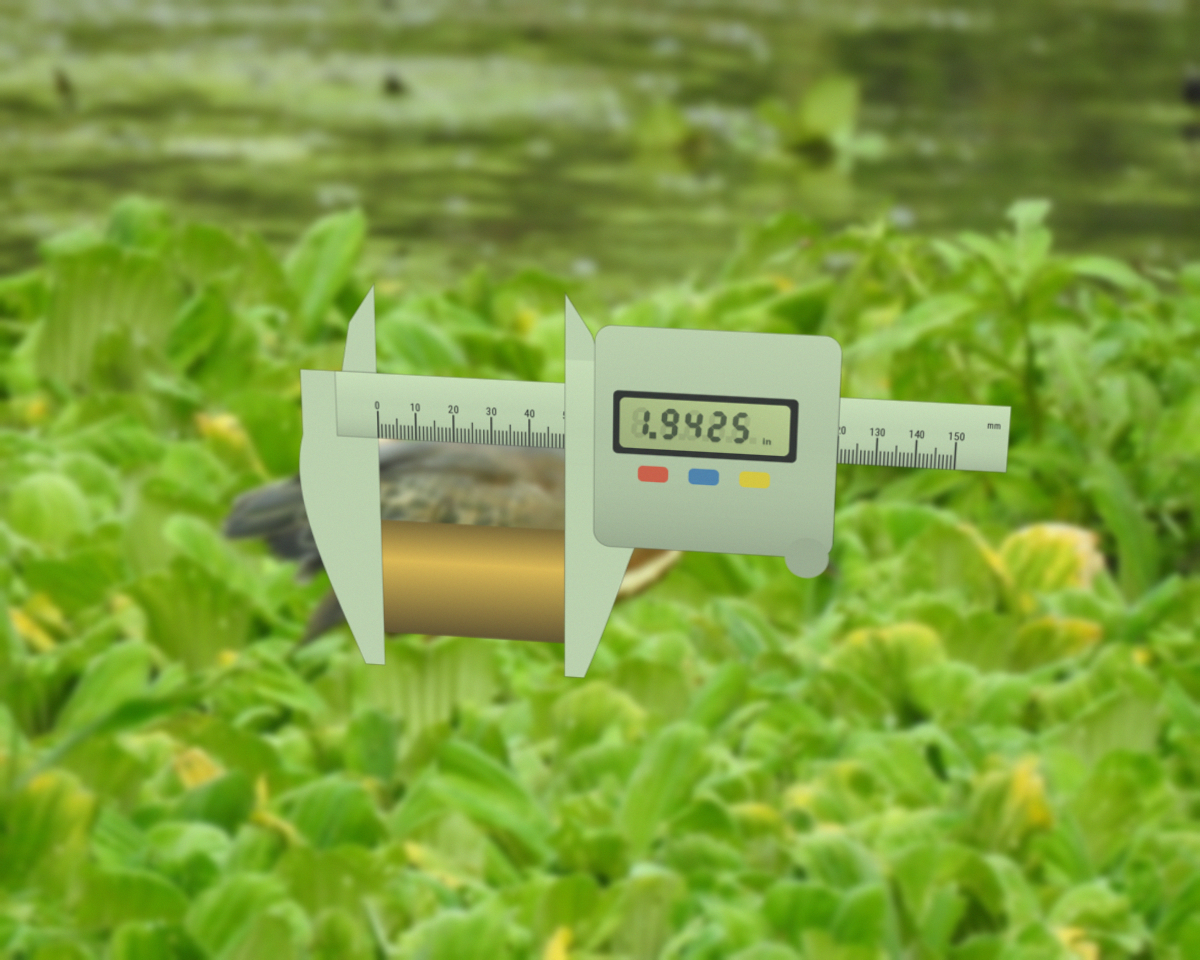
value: 1.9425
